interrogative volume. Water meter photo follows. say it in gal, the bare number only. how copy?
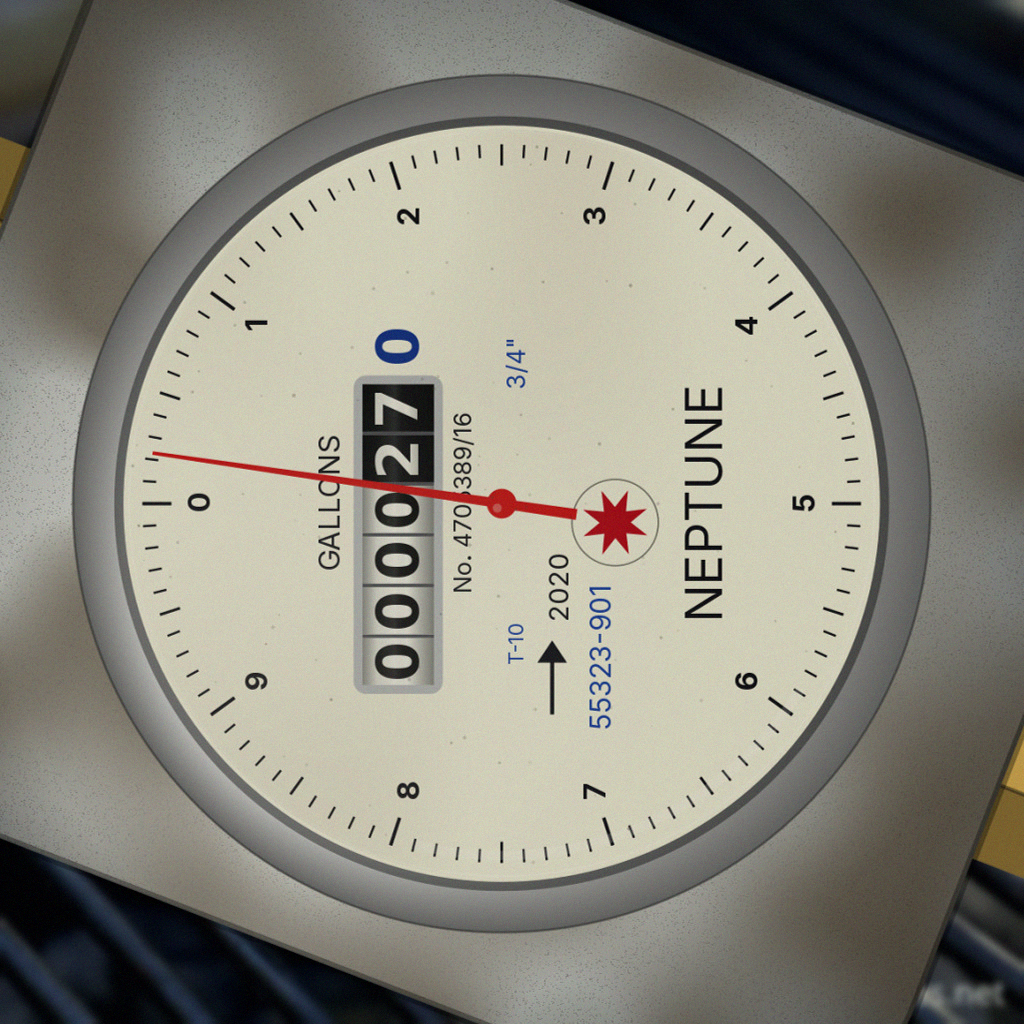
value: 270.2
